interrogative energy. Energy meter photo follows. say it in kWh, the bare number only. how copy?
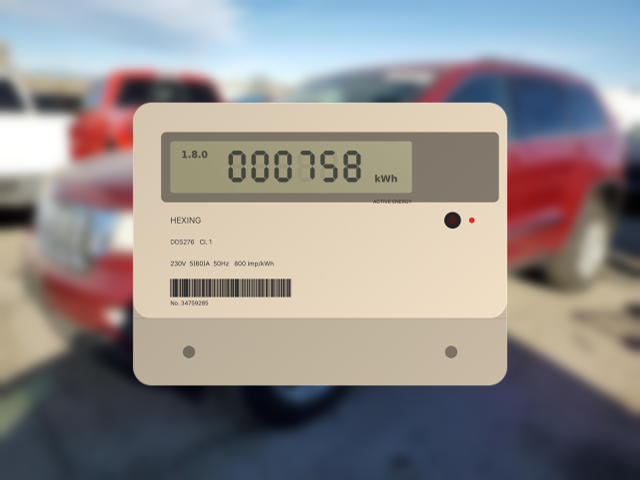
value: 758
